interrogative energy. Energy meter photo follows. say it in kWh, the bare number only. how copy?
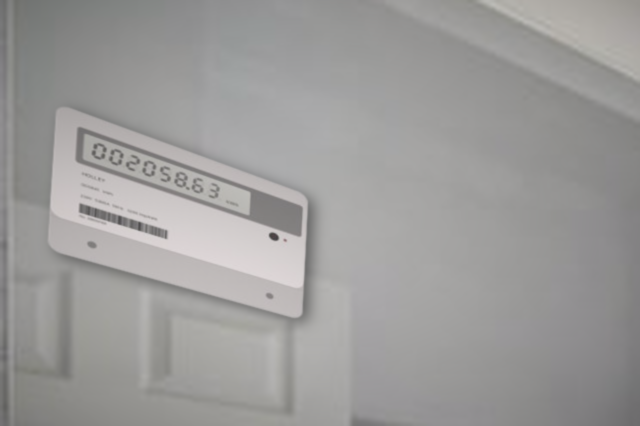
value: 2058.63
